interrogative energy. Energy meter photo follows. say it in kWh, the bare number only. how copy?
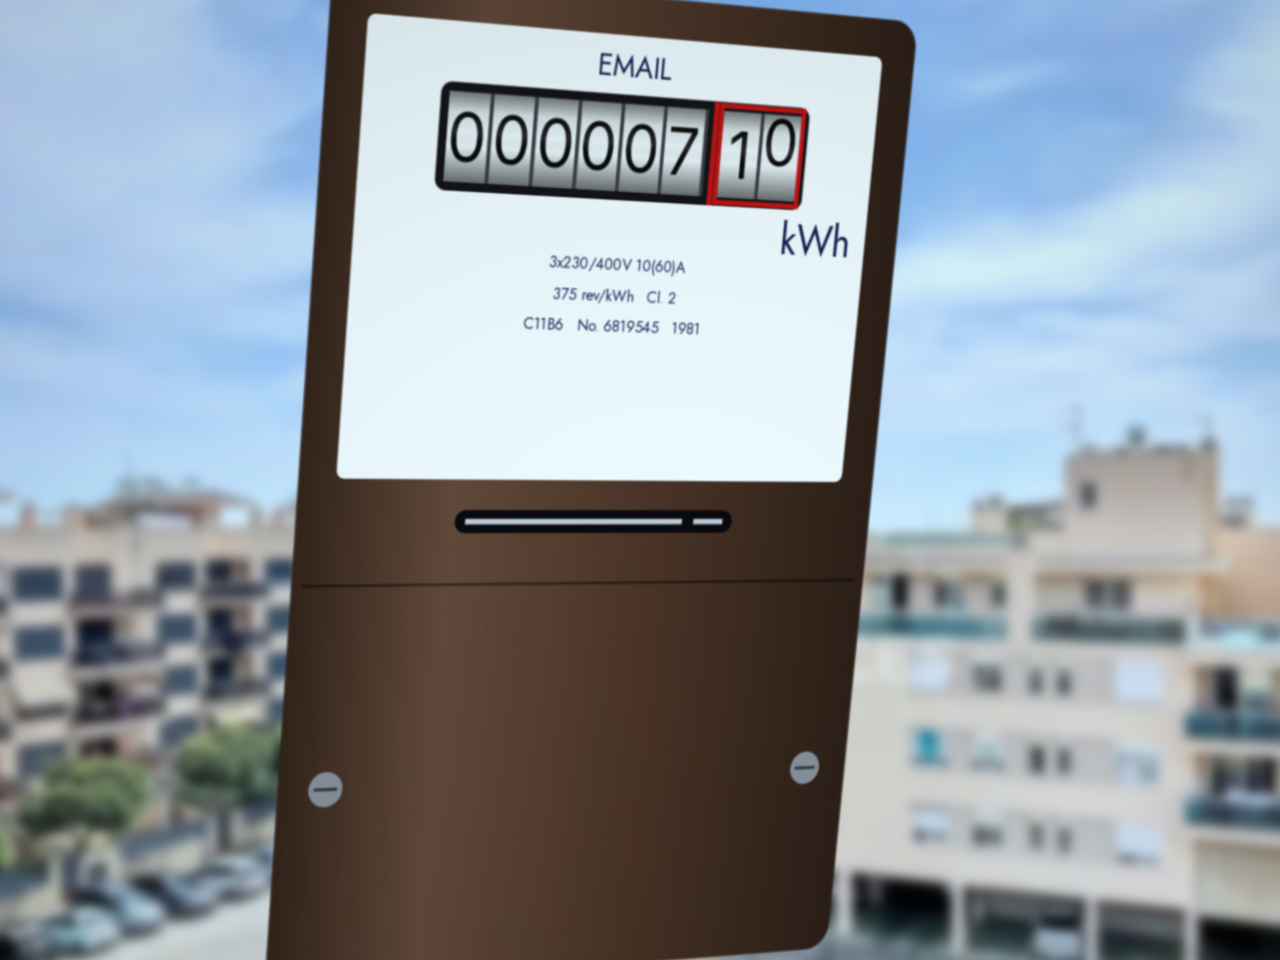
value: 7.10
